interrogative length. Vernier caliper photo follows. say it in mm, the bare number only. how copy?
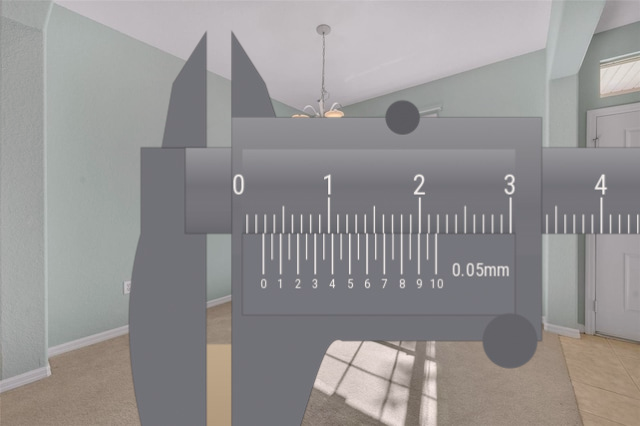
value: 2.8
